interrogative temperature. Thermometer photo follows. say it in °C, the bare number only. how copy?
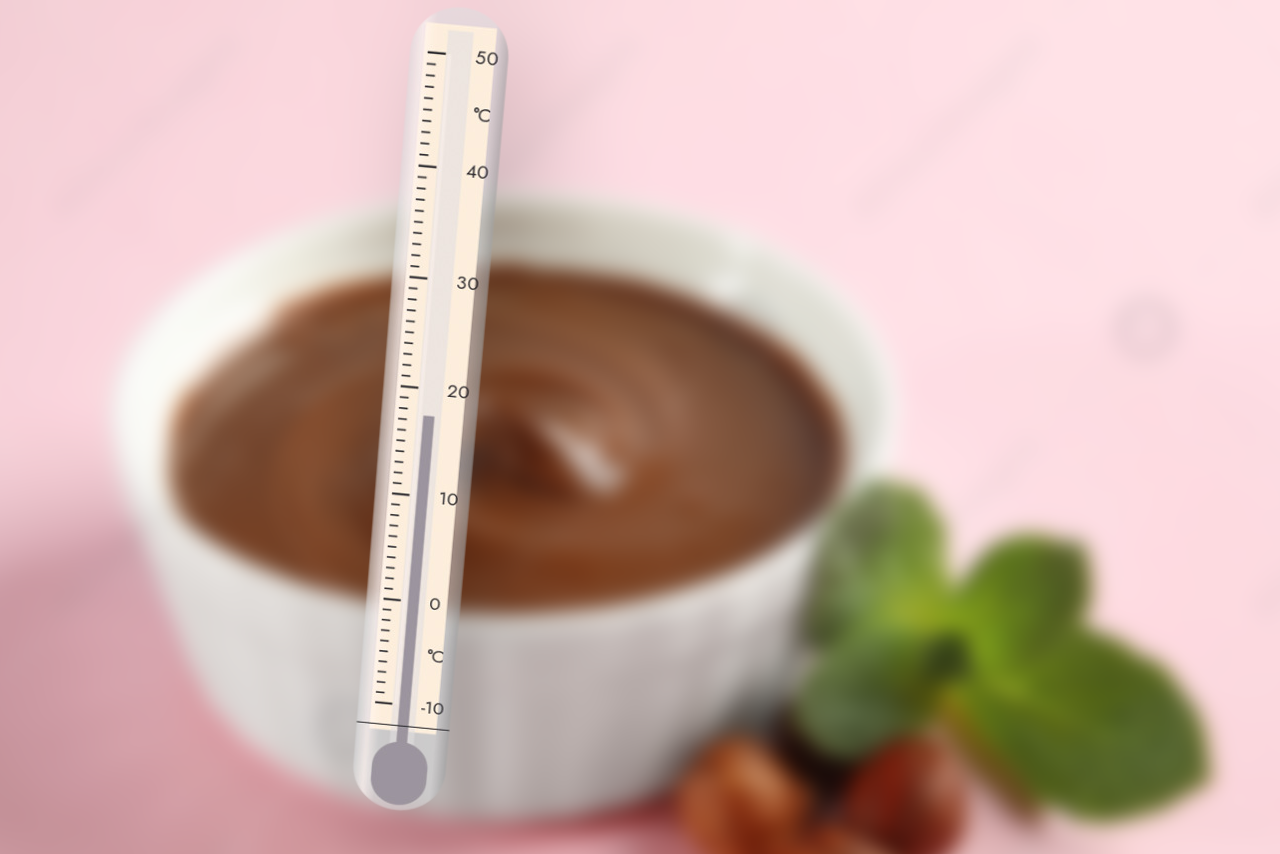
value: 17.5
